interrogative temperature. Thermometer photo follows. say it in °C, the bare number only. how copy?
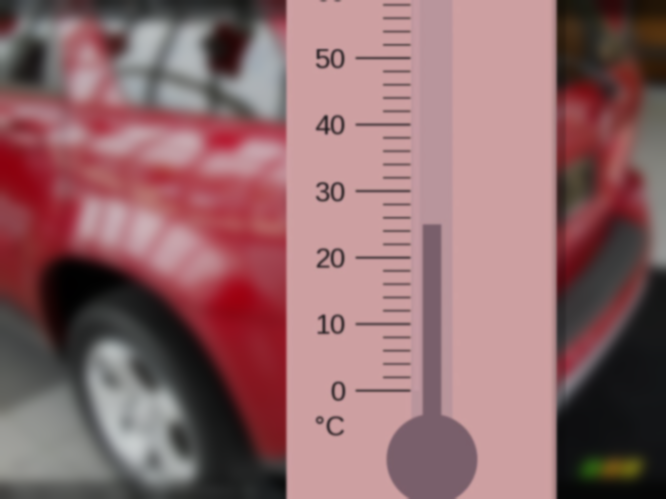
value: 25
